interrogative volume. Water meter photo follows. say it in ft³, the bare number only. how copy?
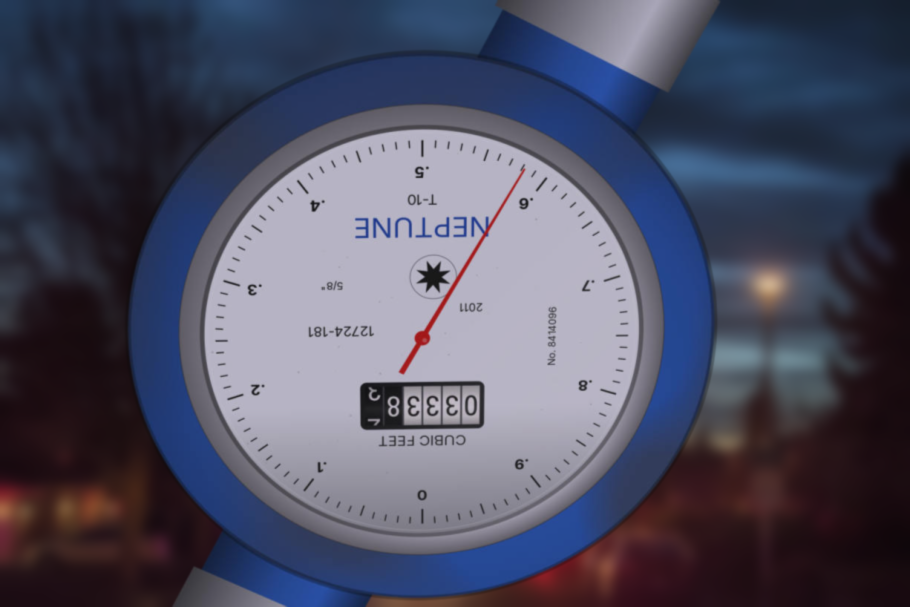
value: 33382.58
